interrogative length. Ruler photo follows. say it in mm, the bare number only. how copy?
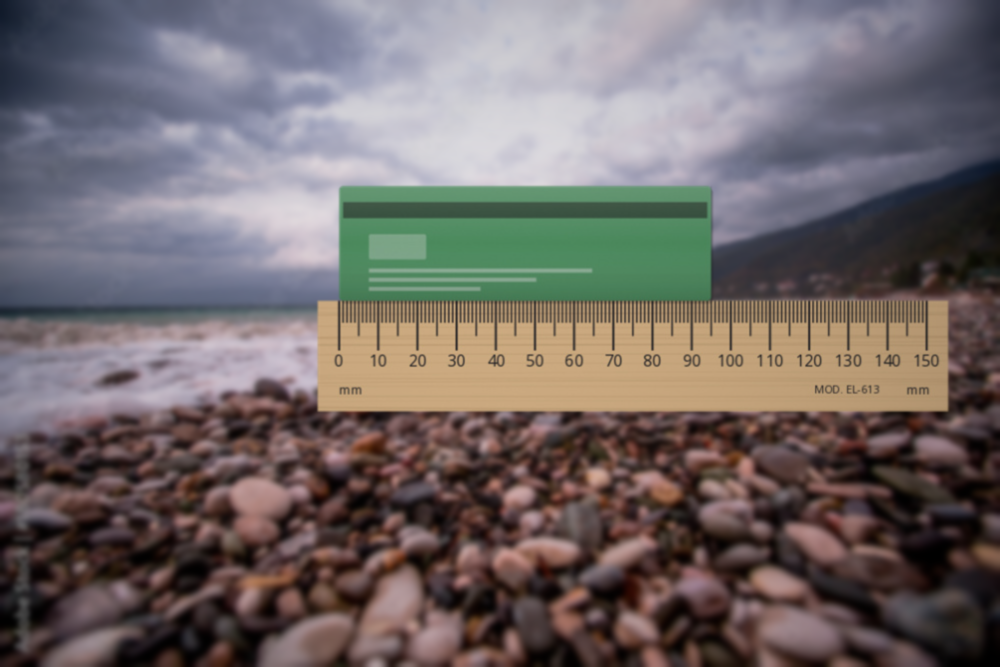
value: 95
